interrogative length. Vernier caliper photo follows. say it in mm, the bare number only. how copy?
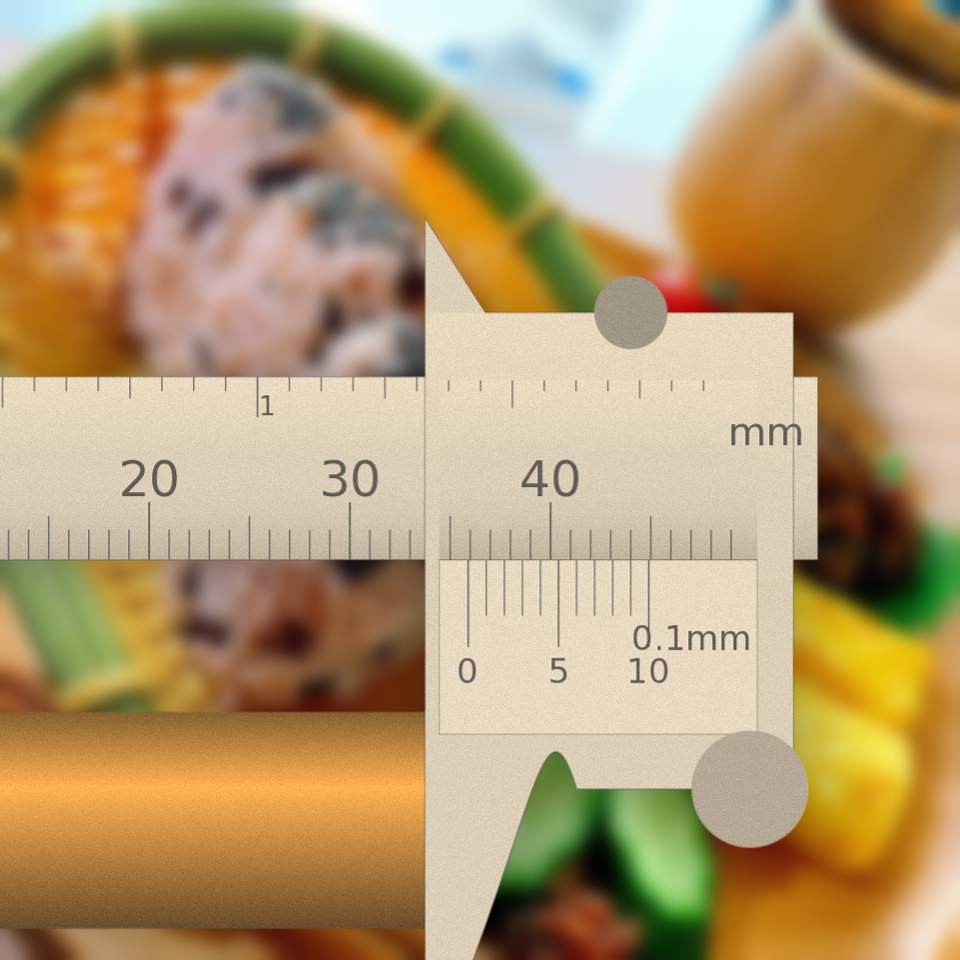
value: 35.9
